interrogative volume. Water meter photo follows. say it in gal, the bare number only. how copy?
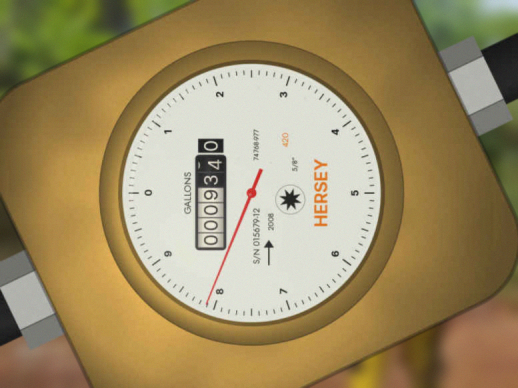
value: 9338.1
